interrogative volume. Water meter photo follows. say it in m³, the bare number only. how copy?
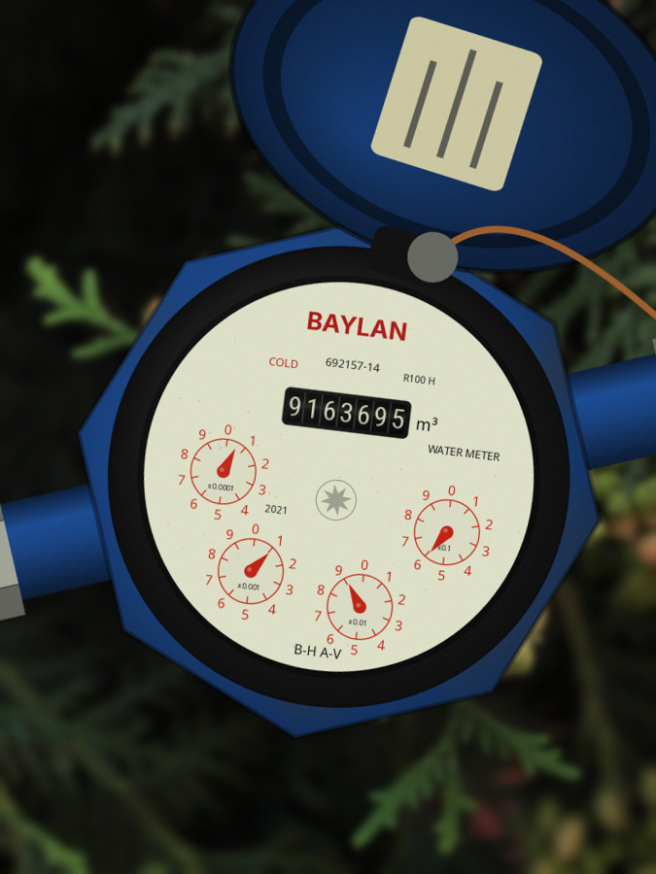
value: 9163695.5910
